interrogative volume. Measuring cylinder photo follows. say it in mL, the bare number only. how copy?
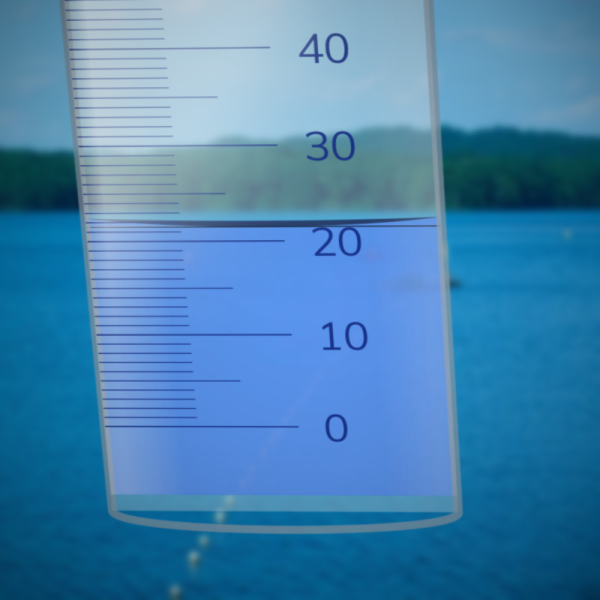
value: 21.5
